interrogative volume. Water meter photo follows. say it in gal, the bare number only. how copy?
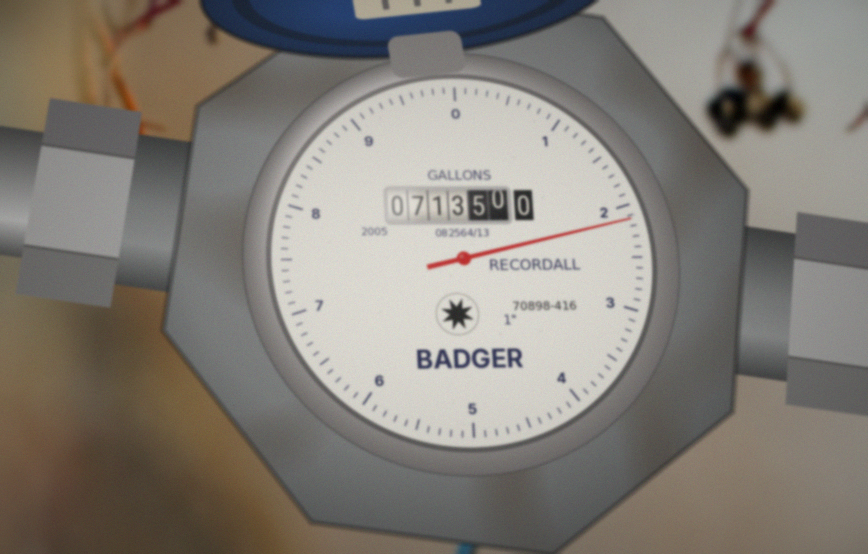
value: 713502.1
